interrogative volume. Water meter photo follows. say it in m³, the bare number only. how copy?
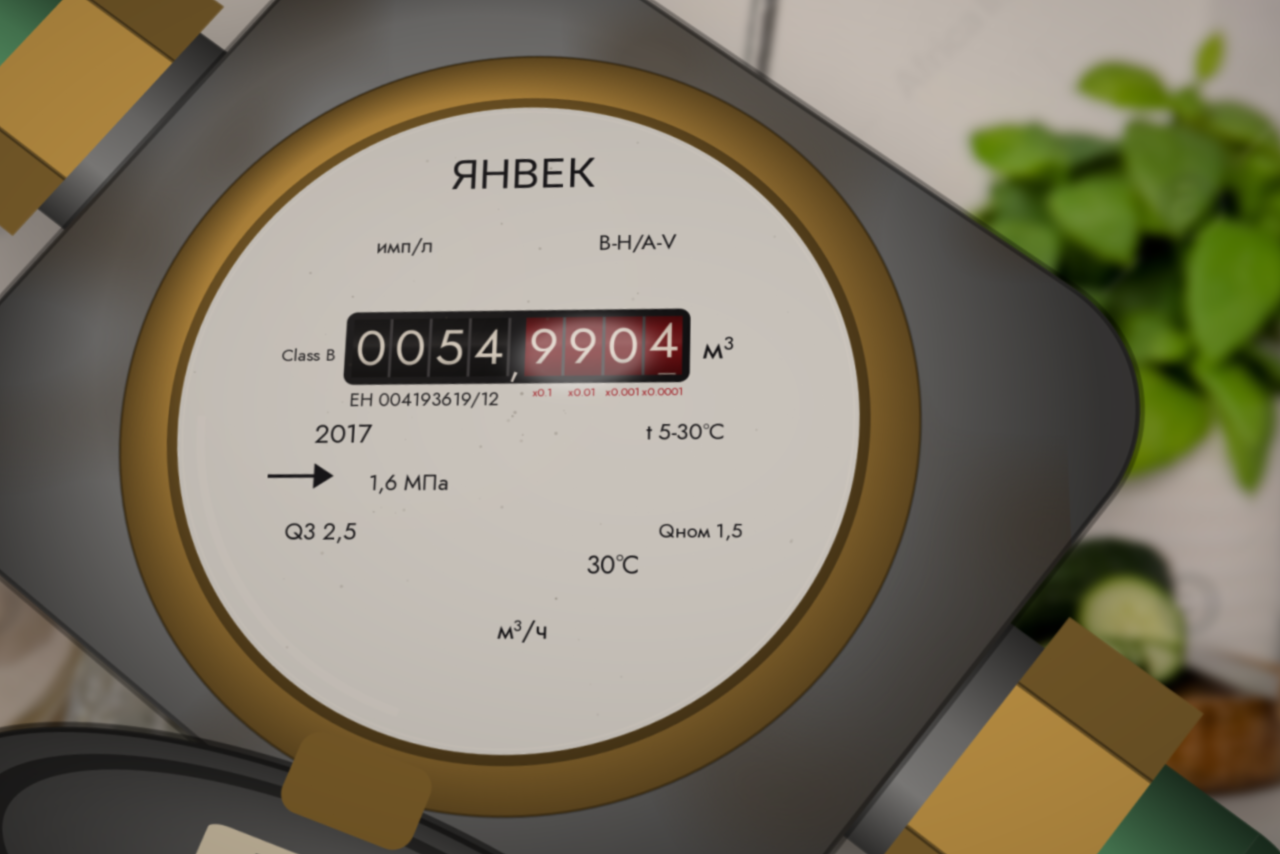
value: 54.9904
